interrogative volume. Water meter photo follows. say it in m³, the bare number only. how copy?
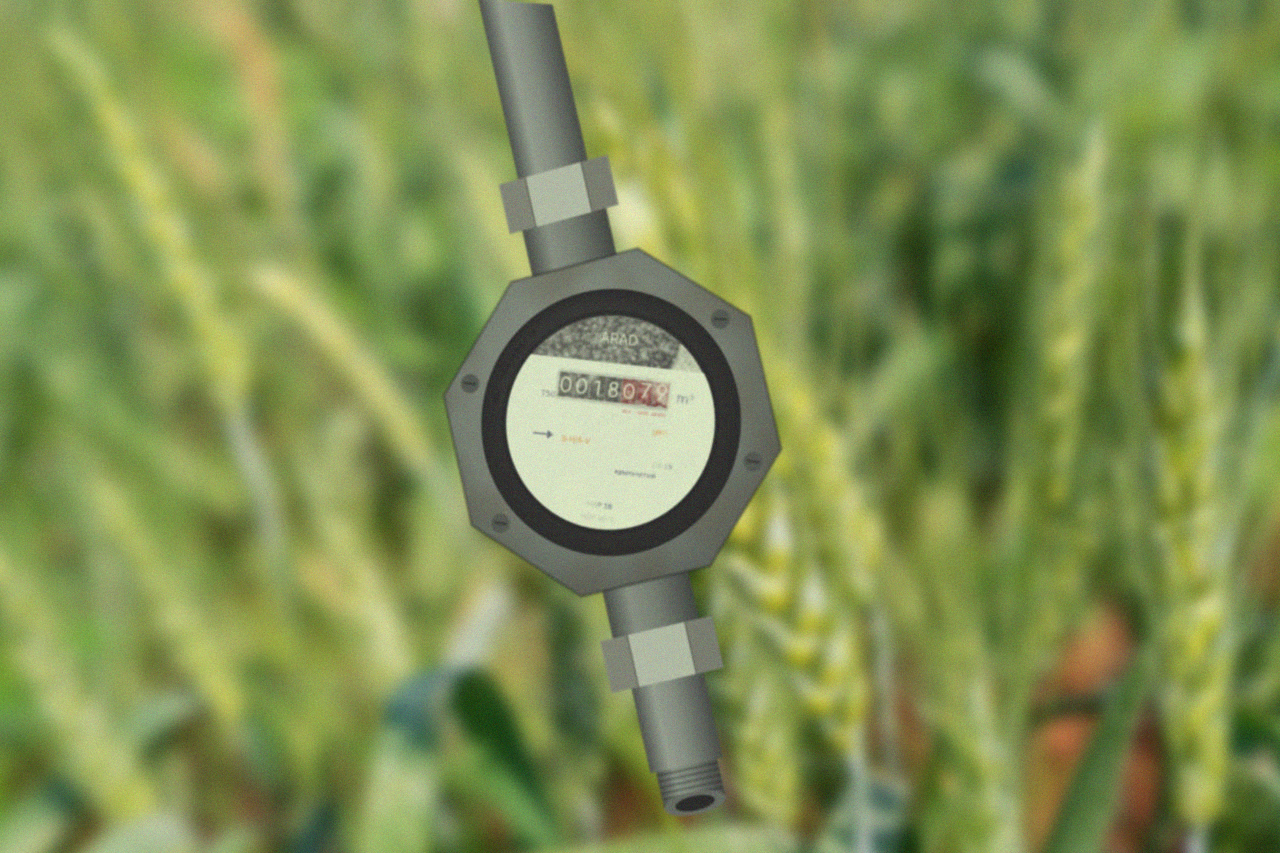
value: 18.079
